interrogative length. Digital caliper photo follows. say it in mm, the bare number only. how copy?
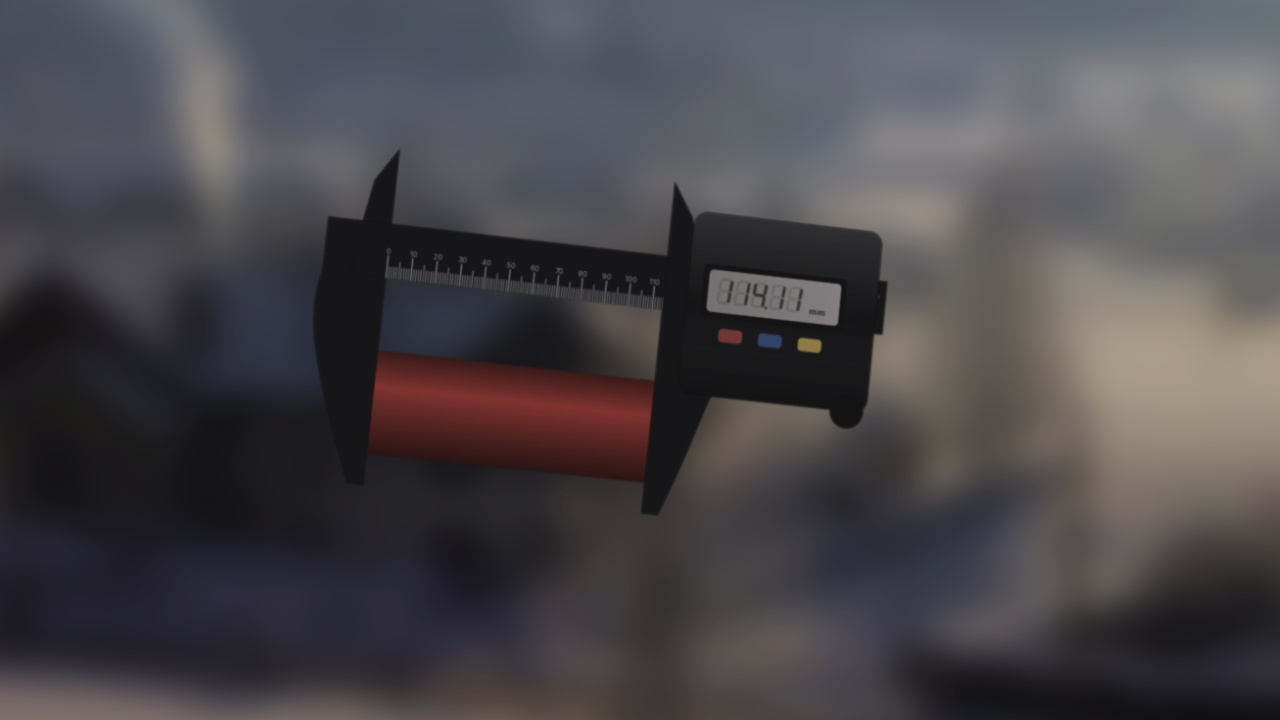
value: 114.11
